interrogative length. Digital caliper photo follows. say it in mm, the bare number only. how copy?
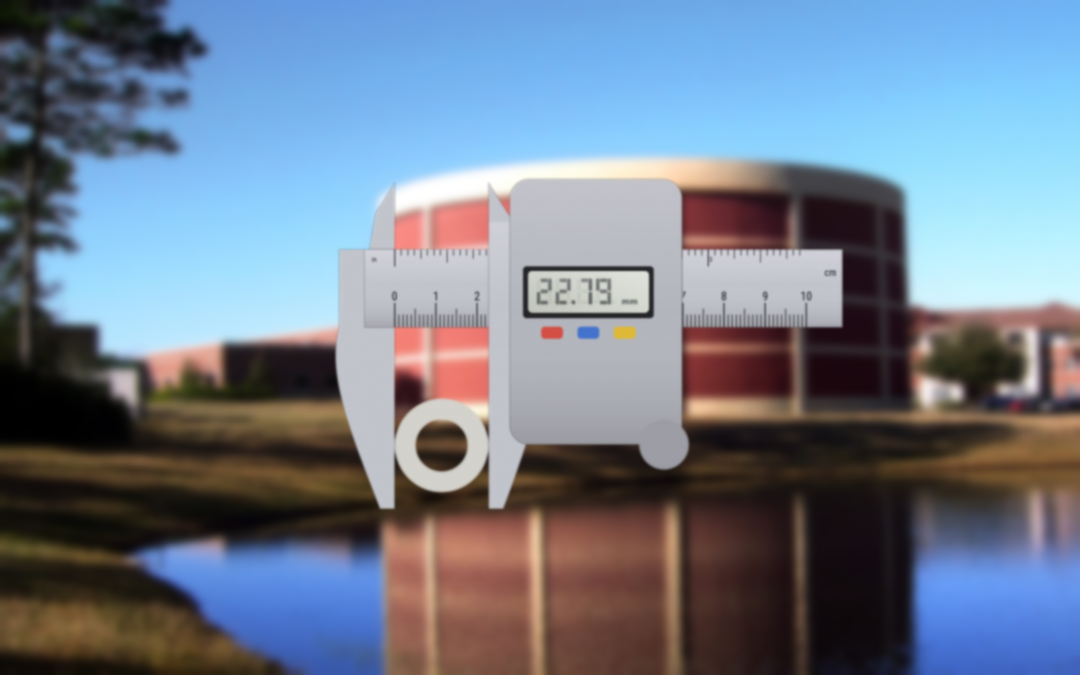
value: 22.79
